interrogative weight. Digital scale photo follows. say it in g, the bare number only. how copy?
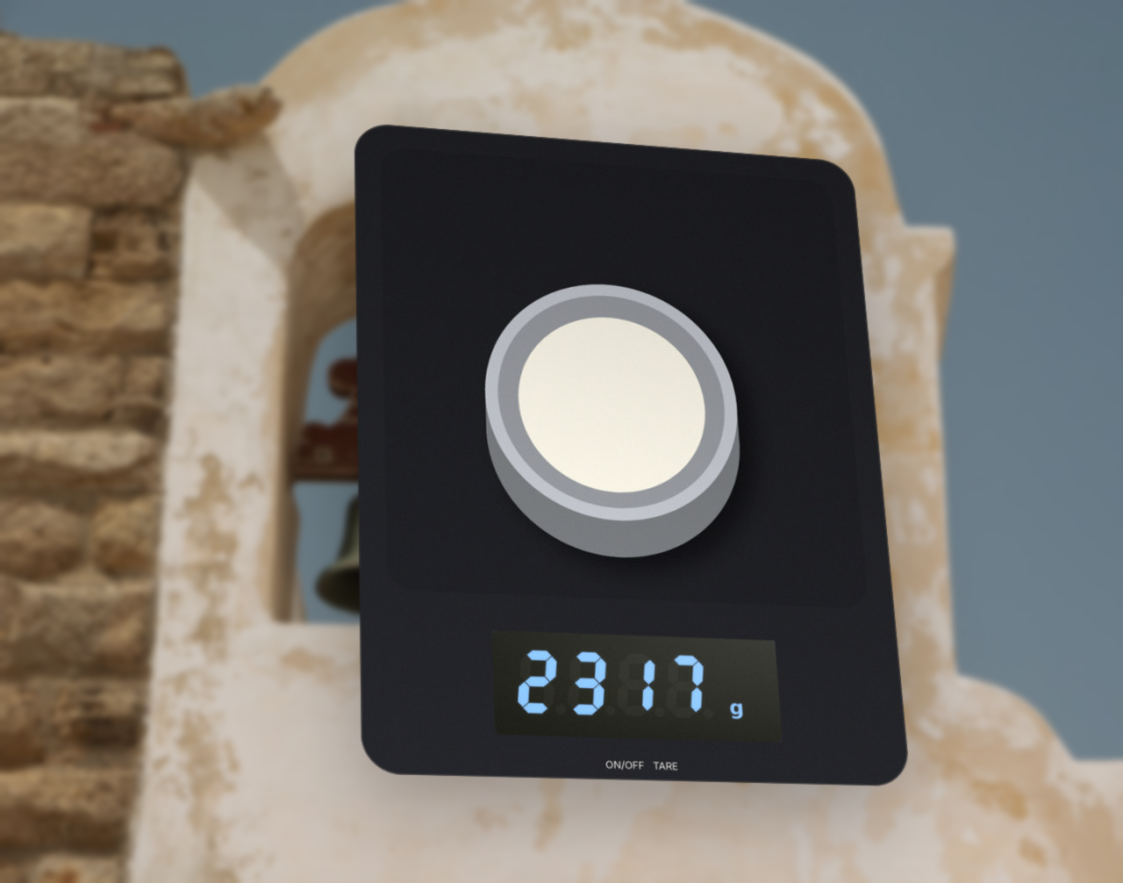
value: 2317
